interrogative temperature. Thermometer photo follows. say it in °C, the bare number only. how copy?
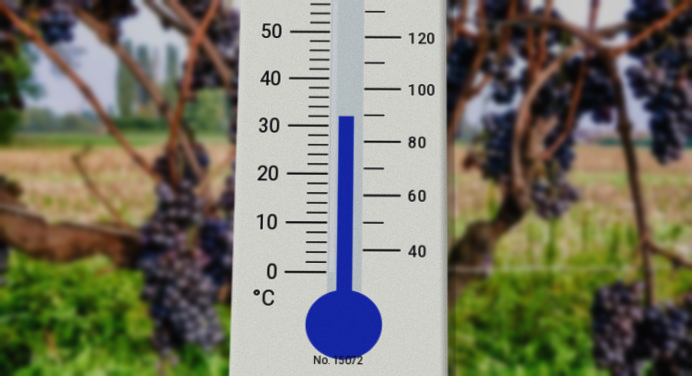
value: 32
